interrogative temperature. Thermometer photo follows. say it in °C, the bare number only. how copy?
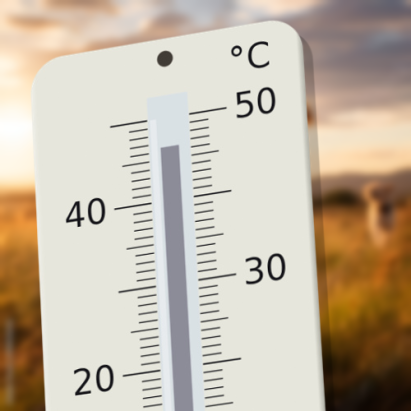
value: 46.5
